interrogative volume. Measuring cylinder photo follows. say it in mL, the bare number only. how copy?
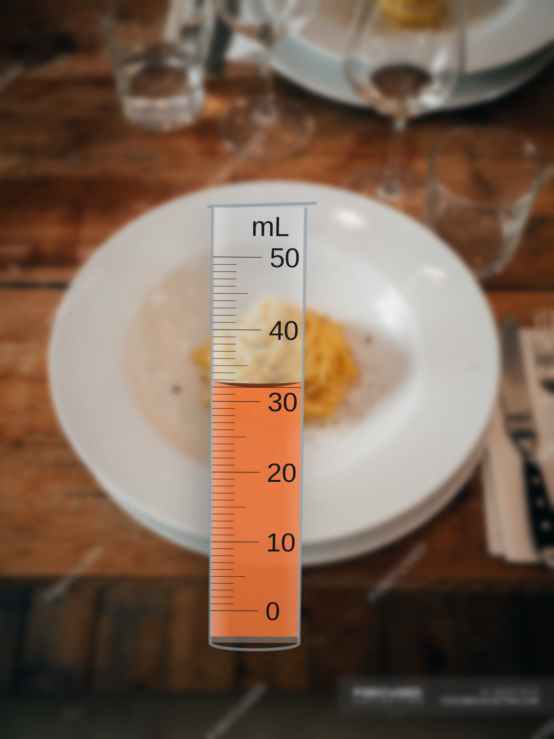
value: 32
